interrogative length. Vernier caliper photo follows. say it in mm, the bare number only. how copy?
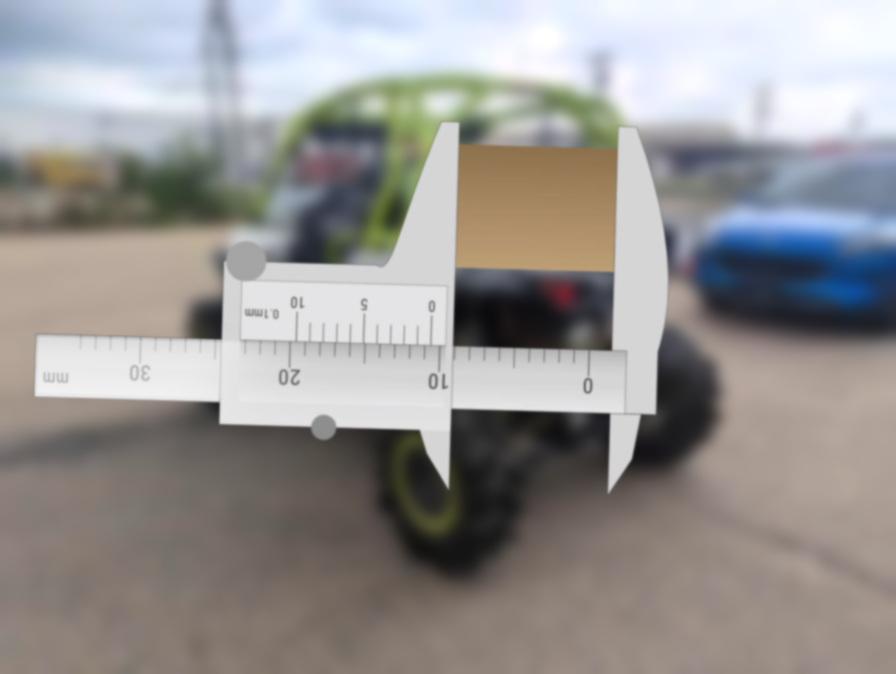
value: 10.6
